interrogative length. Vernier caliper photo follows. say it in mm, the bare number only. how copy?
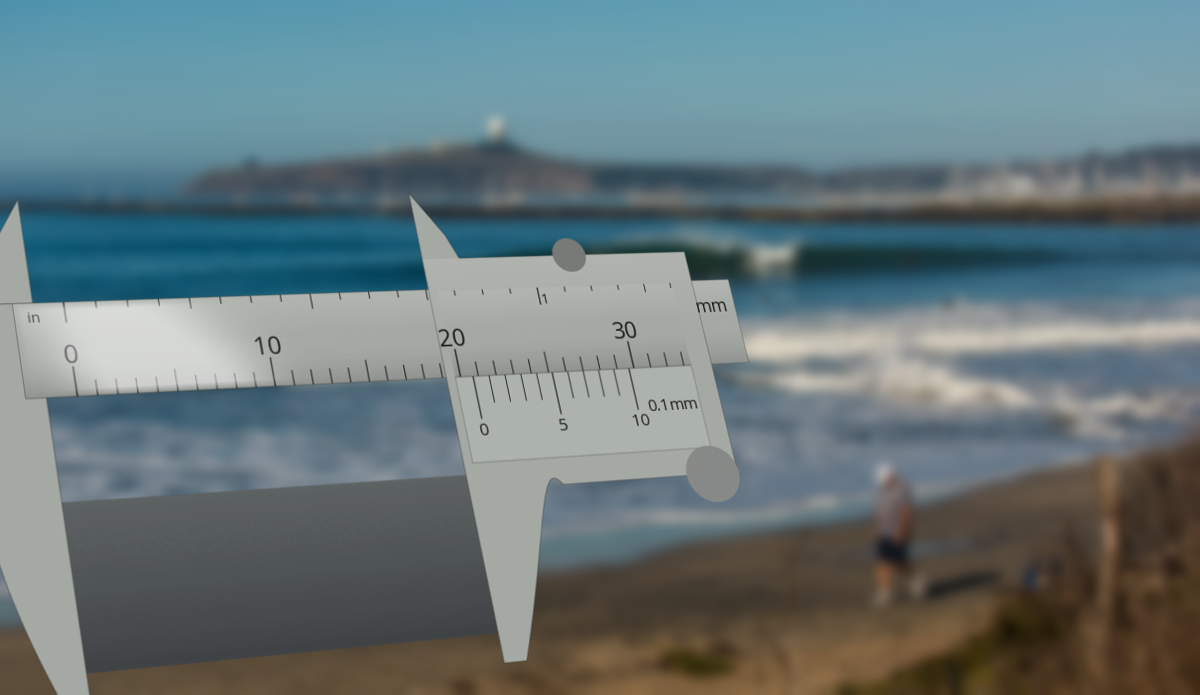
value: 20.7
